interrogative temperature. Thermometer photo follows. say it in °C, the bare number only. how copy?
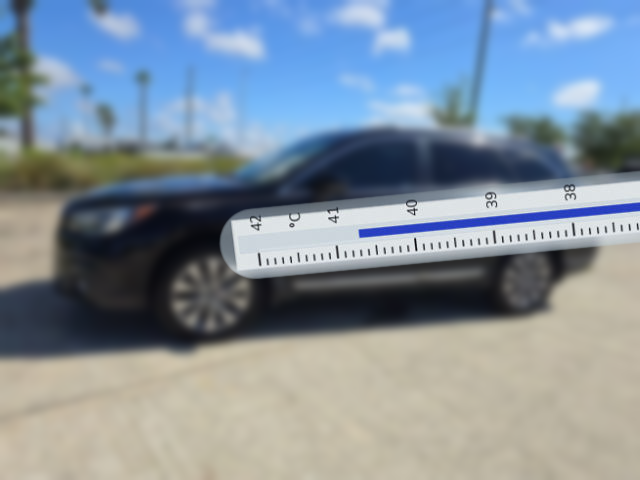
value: 40.7
